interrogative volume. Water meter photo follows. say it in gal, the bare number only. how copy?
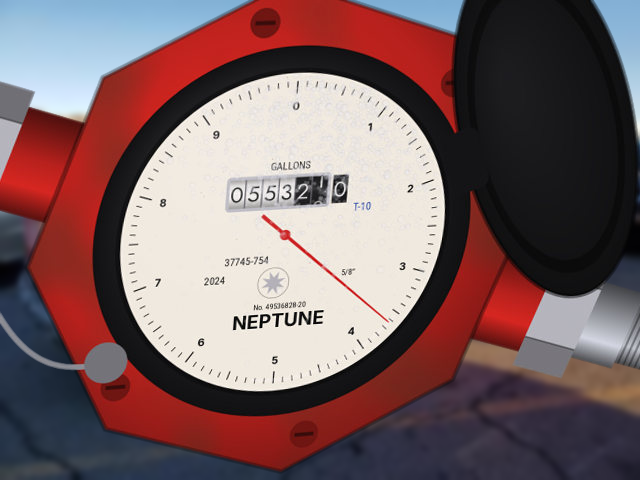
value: 553213.6
